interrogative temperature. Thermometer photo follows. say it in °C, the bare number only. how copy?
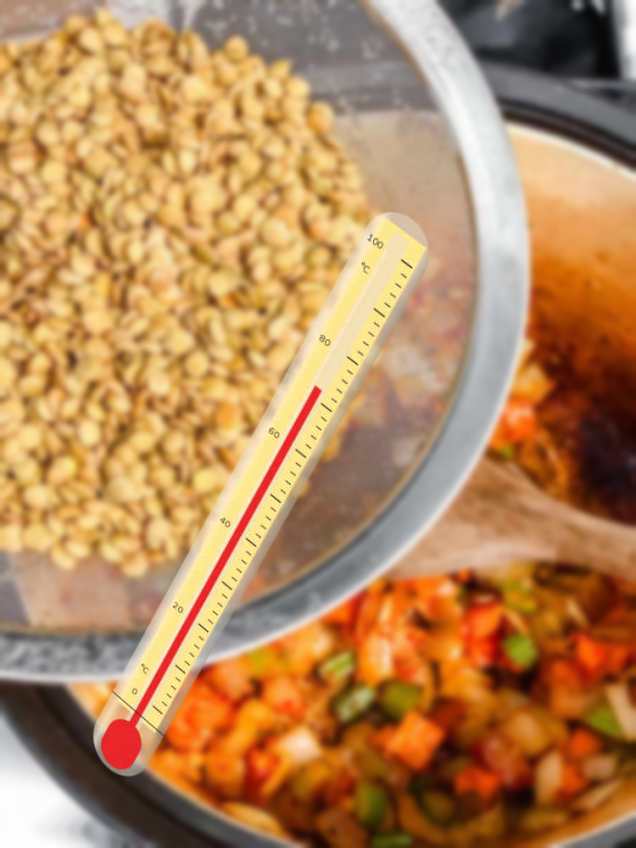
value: 72
